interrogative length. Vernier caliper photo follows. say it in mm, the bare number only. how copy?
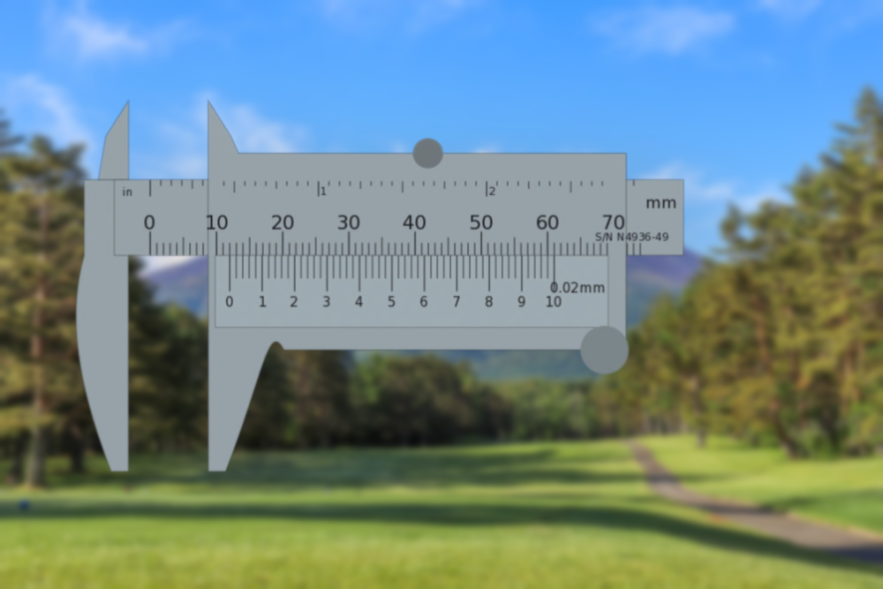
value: 12.0
